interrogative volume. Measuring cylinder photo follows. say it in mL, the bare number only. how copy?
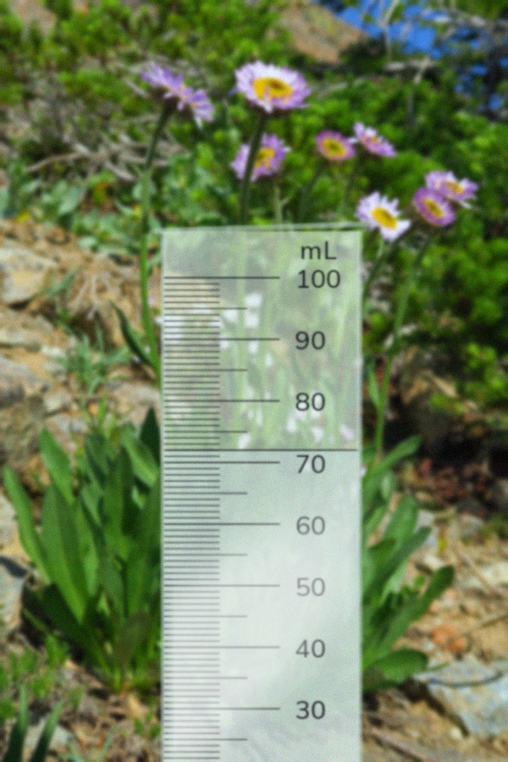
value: 72
